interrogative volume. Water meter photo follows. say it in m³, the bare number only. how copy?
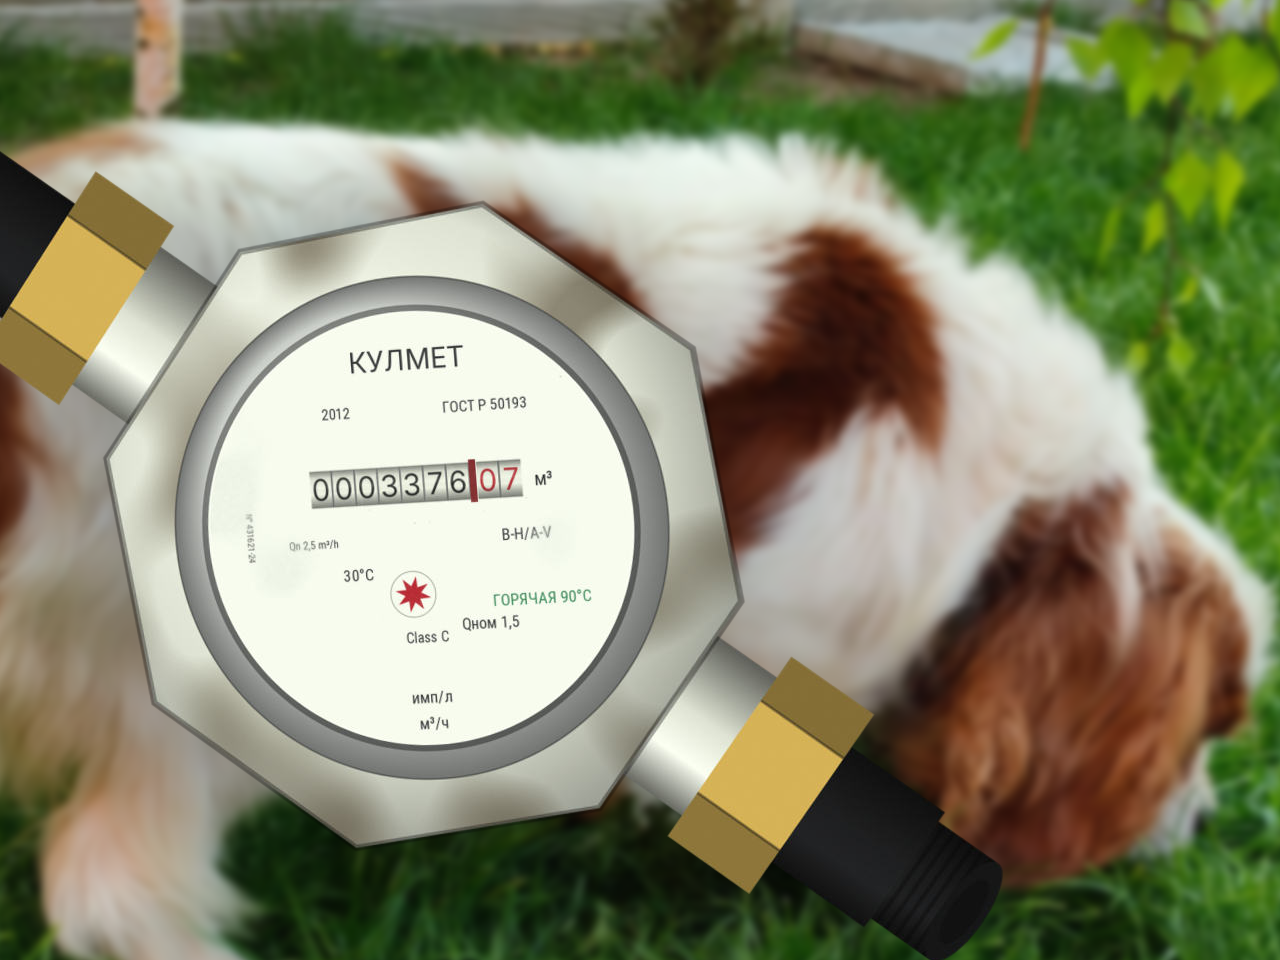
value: 3376.07
